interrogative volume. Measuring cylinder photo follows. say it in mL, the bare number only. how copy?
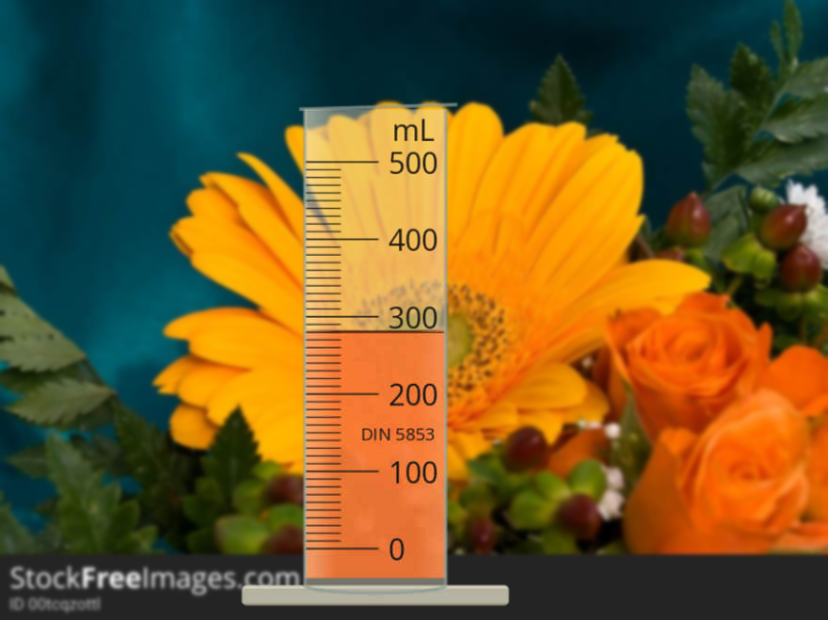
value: 280
